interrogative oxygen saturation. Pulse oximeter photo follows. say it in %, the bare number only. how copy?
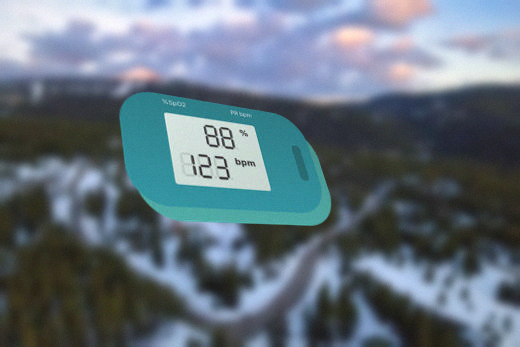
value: 88
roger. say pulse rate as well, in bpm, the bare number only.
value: 123
